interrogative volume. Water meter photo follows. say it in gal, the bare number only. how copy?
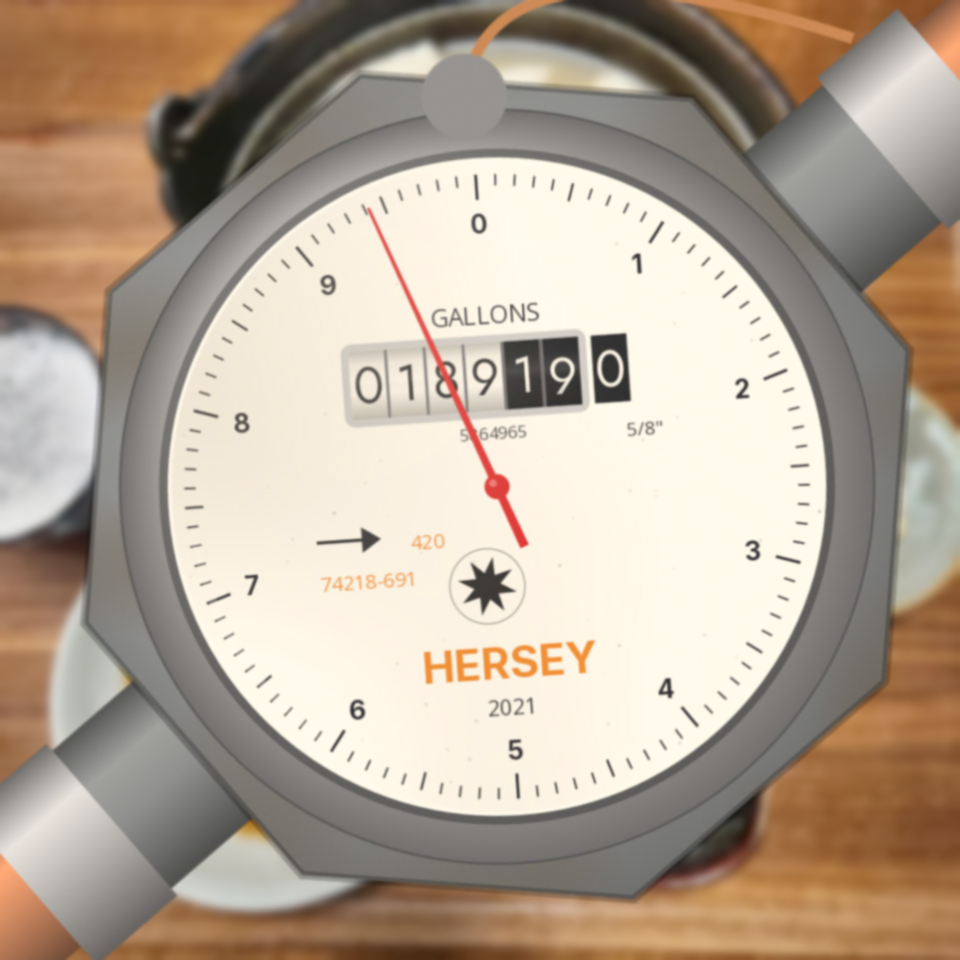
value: 189189.4
